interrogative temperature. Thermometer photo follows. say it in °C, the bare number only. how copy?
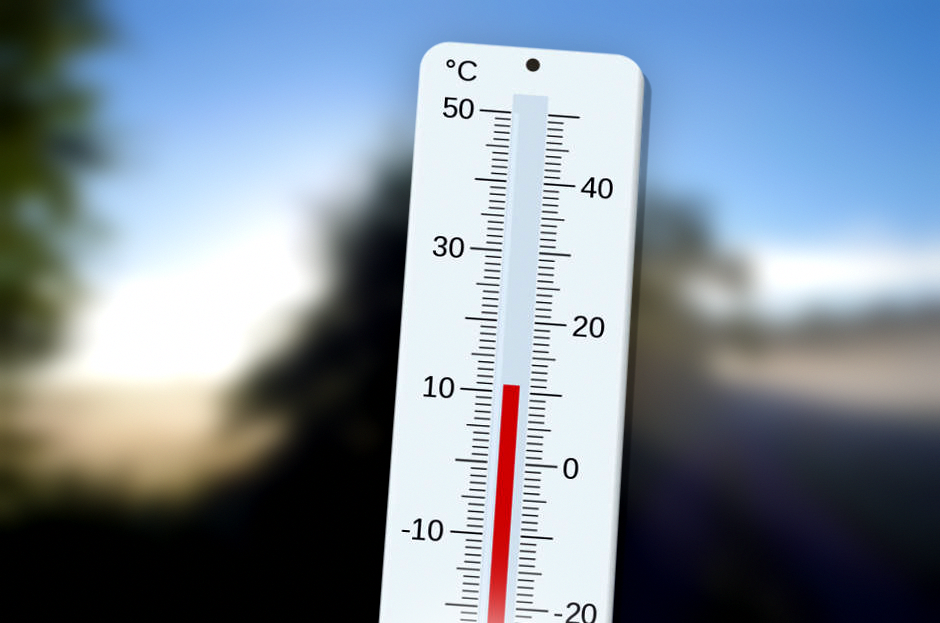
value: 11
